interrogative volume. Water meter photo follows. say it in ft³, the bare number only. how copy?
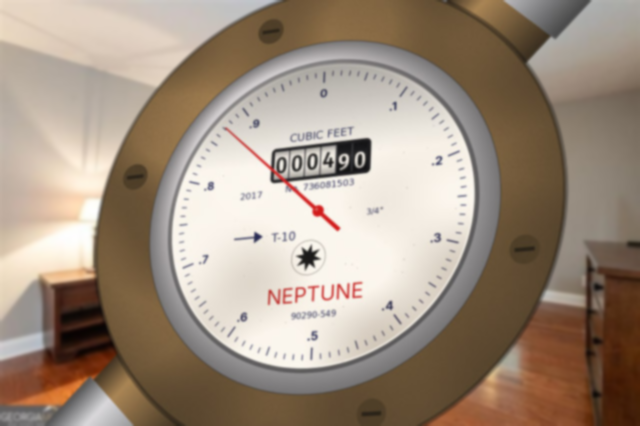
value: 489.87
